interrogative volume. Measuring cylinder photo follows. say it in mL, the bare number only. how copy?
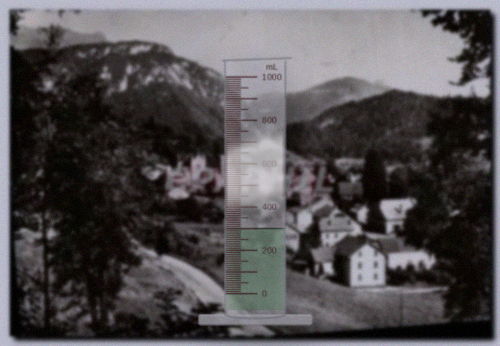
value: 300
